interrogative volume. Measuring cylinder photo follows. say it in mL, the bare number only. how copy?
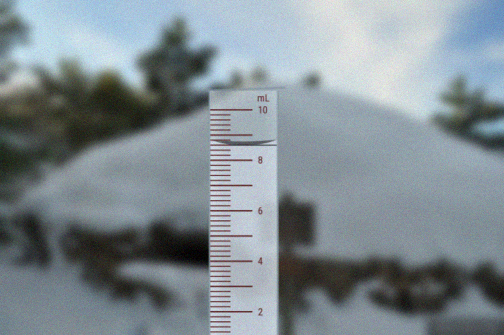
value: 8.6
